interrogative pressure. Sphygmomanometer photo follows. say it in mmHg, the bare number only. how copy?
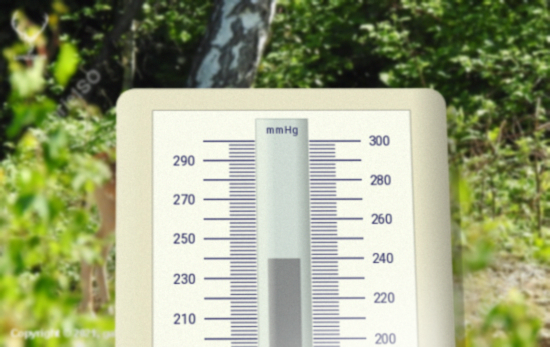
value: 240
